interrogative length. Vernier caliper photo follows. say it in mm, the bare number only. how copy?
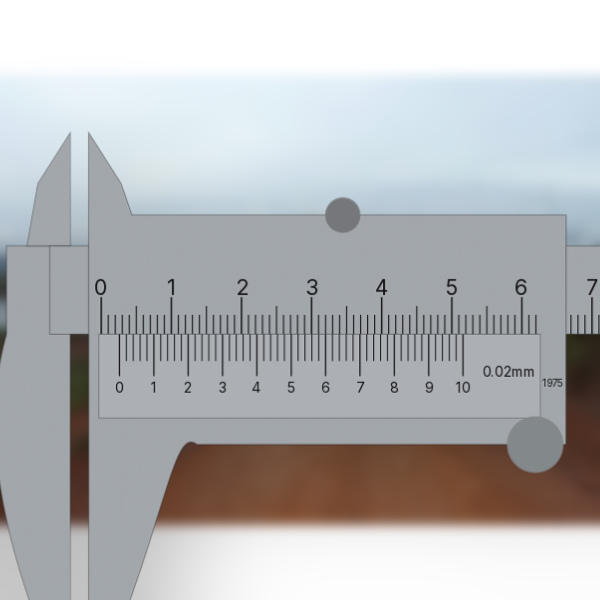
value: 2.6
